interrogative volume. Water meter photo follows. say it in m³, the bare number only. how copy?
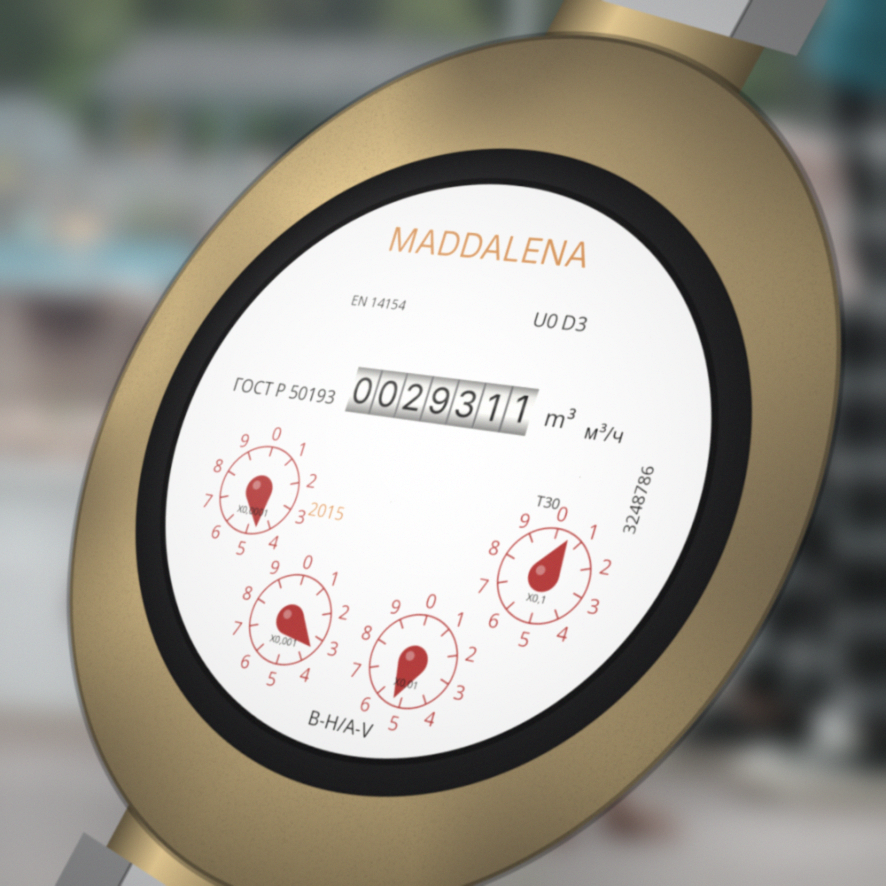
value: 29311.0534
